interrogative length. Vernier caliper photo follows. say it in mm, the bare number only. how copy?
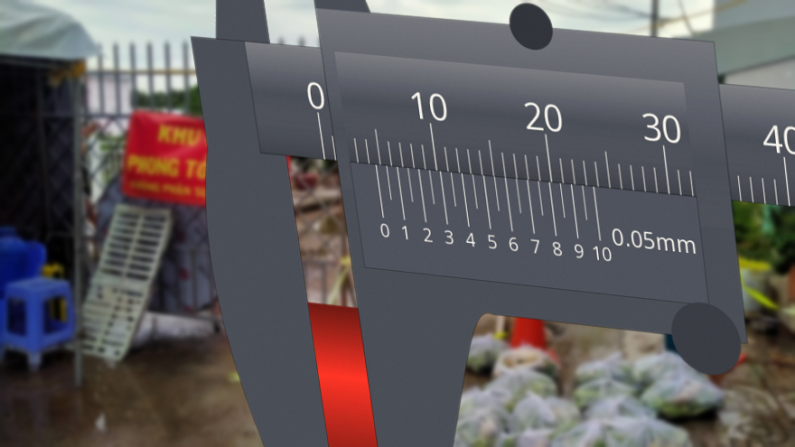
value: 4.6
